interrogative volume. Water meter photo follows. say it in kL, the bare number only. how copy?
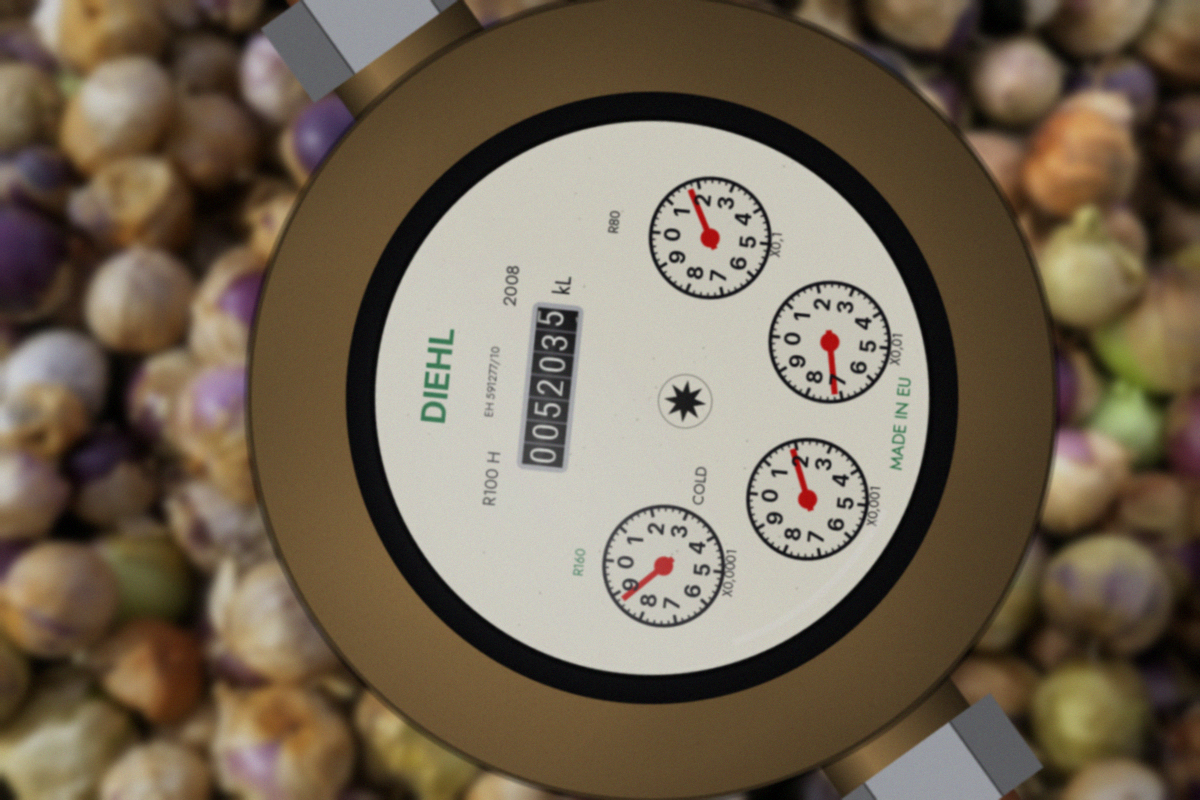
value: 52035.1718
